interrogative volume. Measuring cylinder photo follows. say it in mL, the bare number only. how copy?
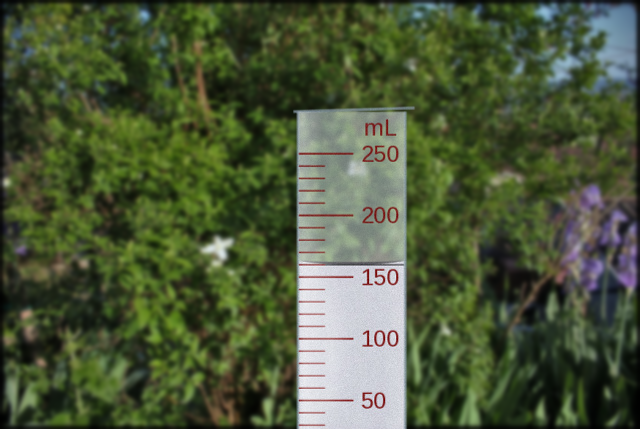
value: 160
